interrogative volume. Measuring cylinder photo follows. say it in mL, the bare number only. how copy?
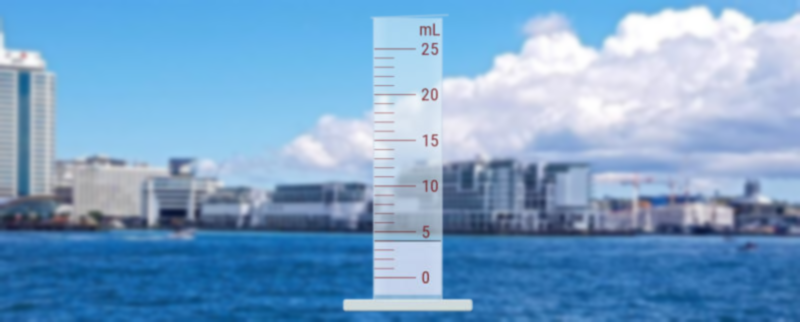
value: 4
